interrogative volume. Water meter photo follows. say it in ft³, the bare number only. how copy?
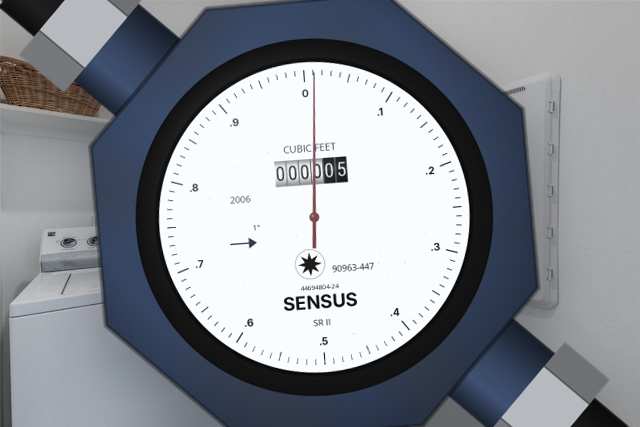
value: 5.01
